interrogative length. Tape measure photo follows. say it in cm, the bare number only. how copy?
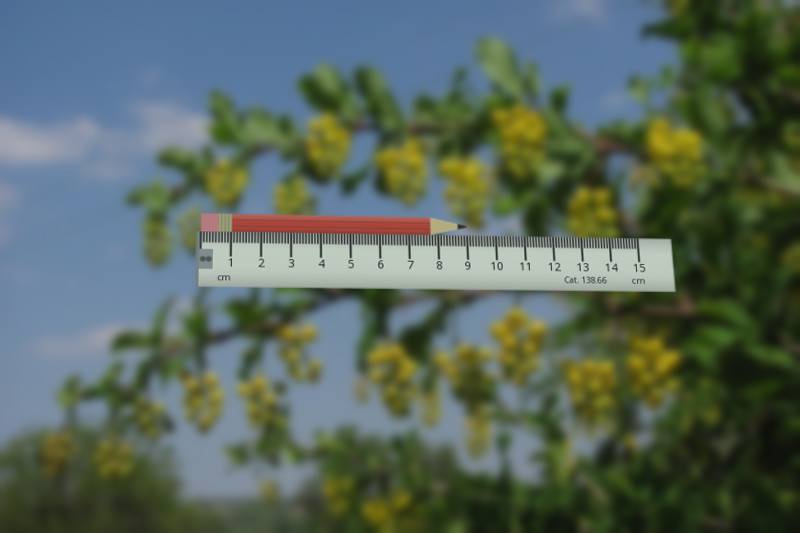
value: 9
